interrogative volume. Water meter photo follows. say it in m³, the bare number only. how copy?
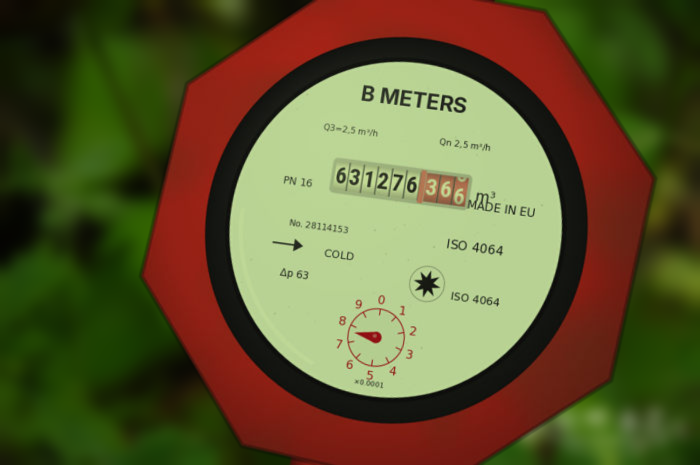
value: 631276.3657
